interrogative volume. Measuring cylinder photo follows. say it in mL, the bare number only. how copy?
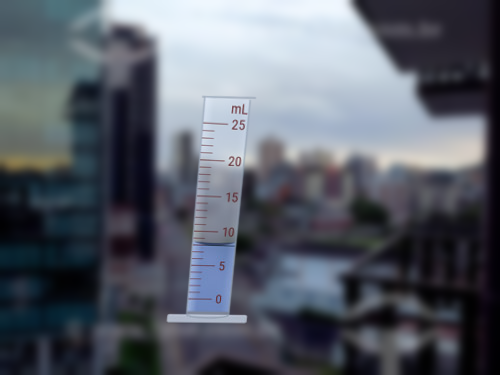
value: 8
